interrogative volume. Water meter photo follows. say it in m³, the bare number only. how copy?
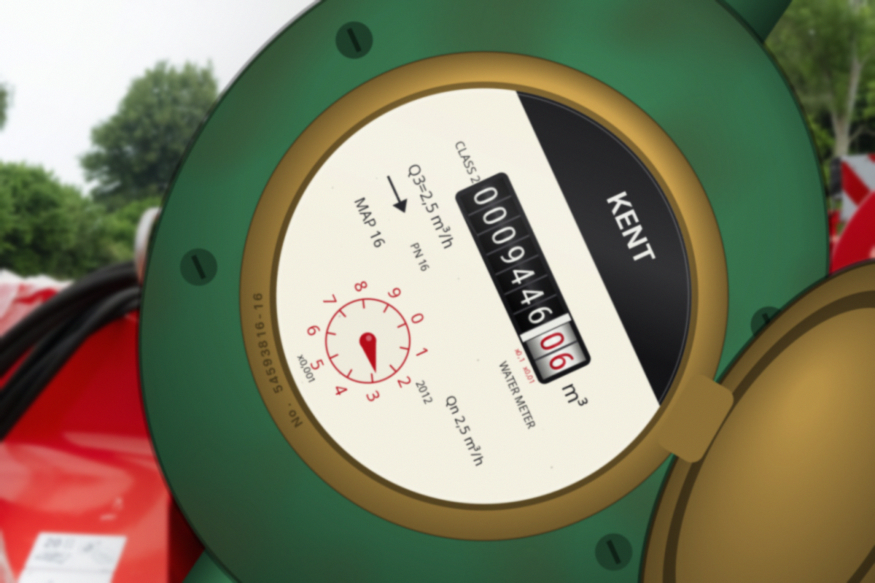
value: 9446.062
